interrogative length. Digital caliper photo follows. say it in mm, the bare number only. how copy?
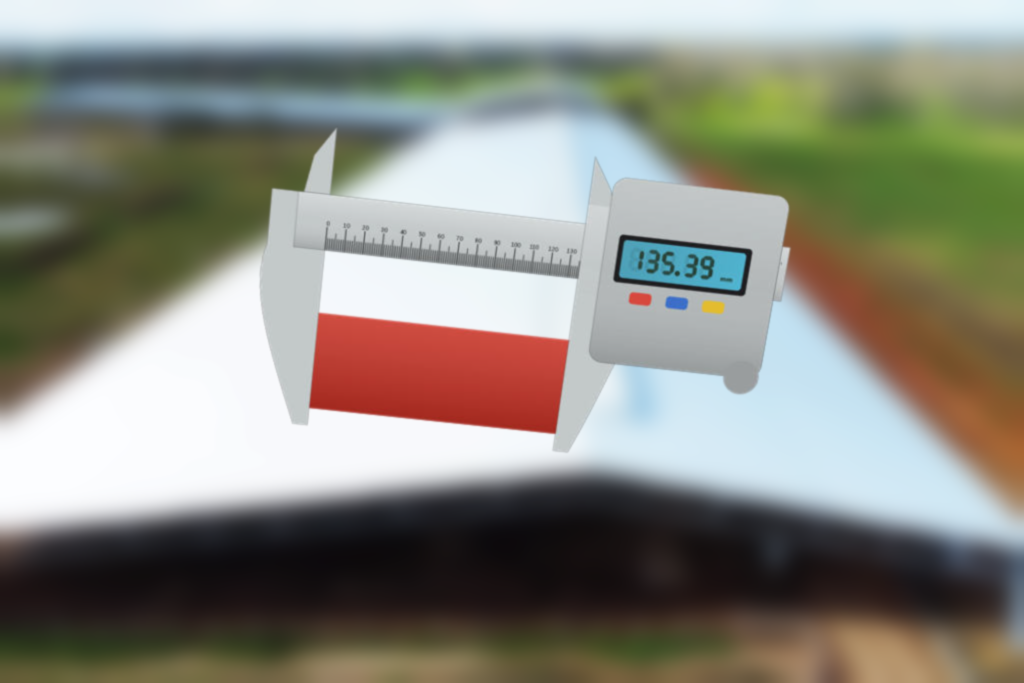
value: 135.39
